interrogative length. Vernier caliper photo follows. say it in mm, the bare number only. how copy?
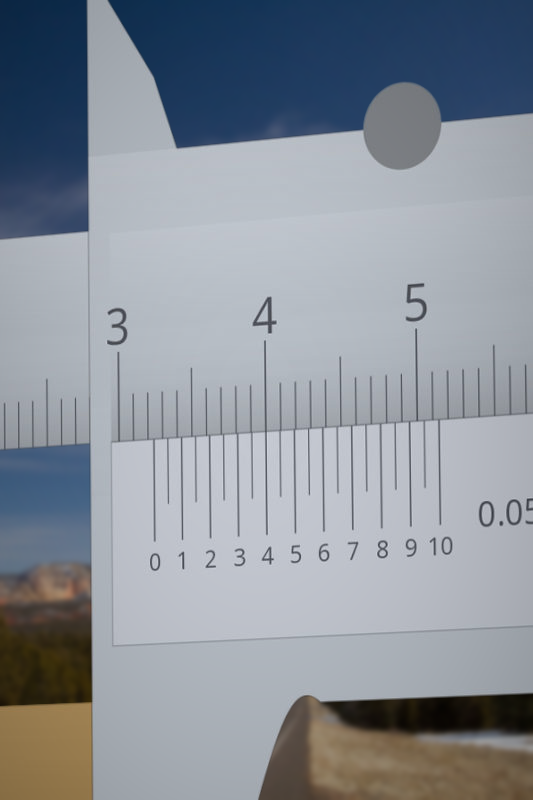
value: 32.4
